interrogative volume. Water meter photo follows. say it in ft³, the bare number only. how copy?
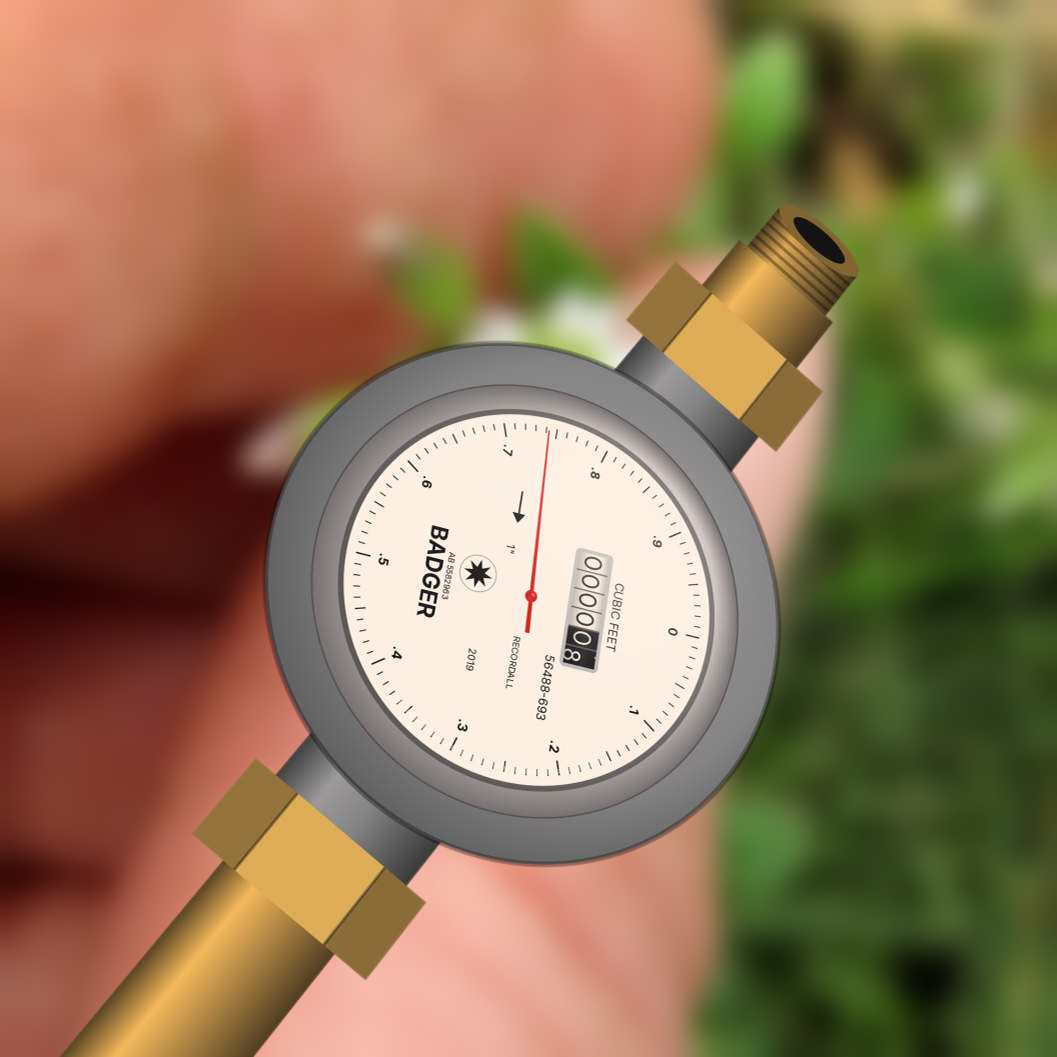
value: 7.74
